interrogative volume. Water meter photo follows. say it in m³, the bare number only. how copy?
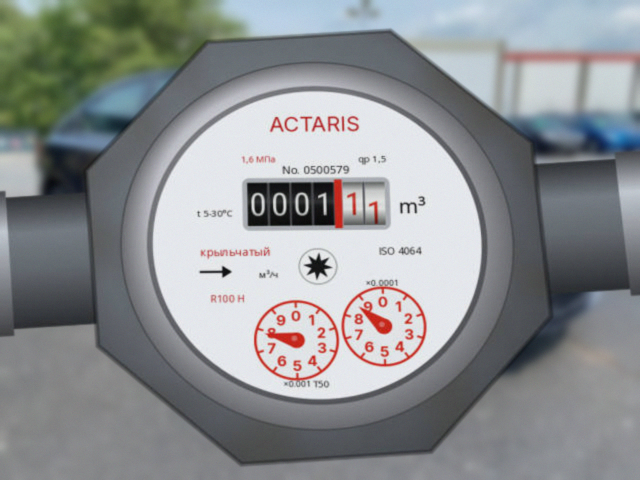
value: 1.1078
